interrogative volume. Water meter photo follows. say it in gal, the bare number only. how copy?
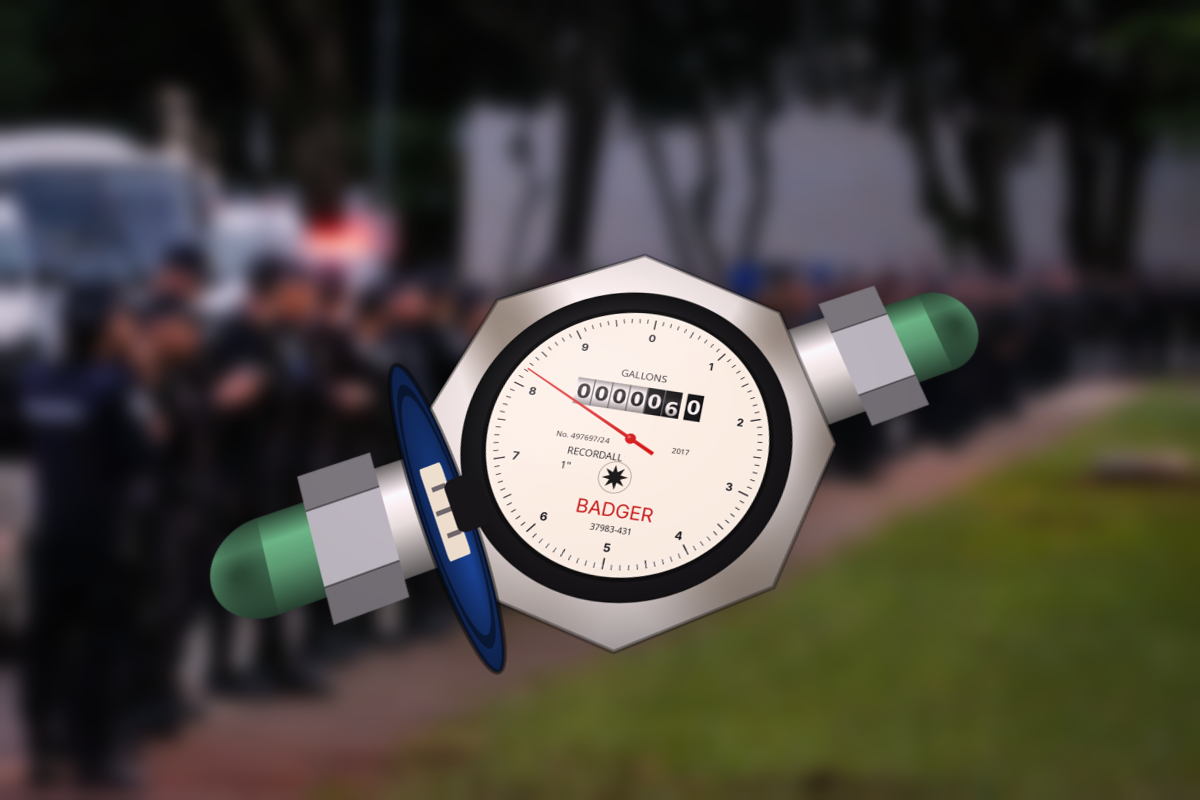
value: 58.2
